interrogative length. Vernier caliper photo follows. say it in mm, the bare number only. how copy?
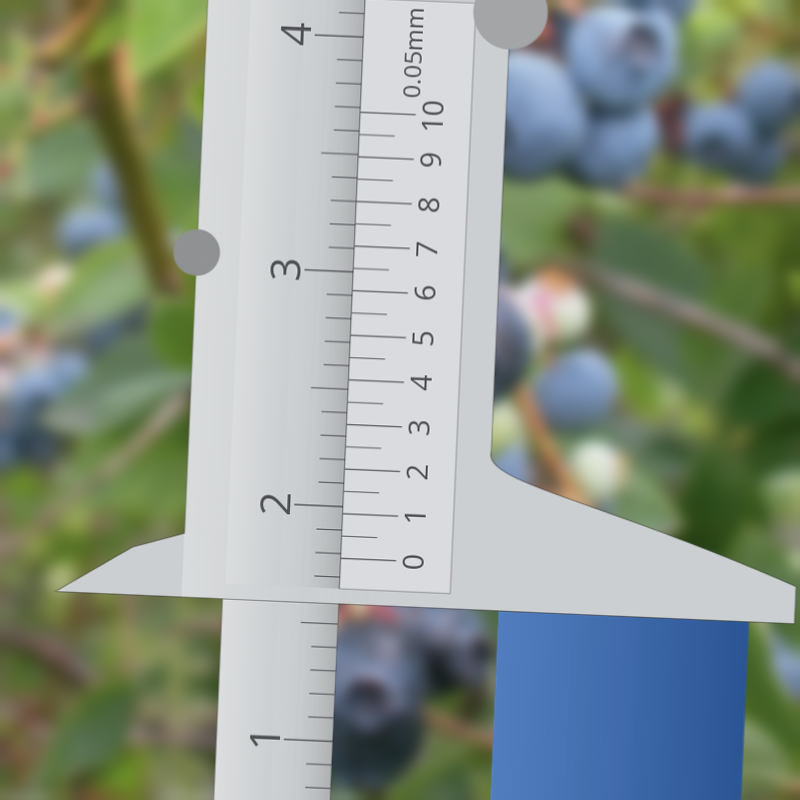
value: 17.80
